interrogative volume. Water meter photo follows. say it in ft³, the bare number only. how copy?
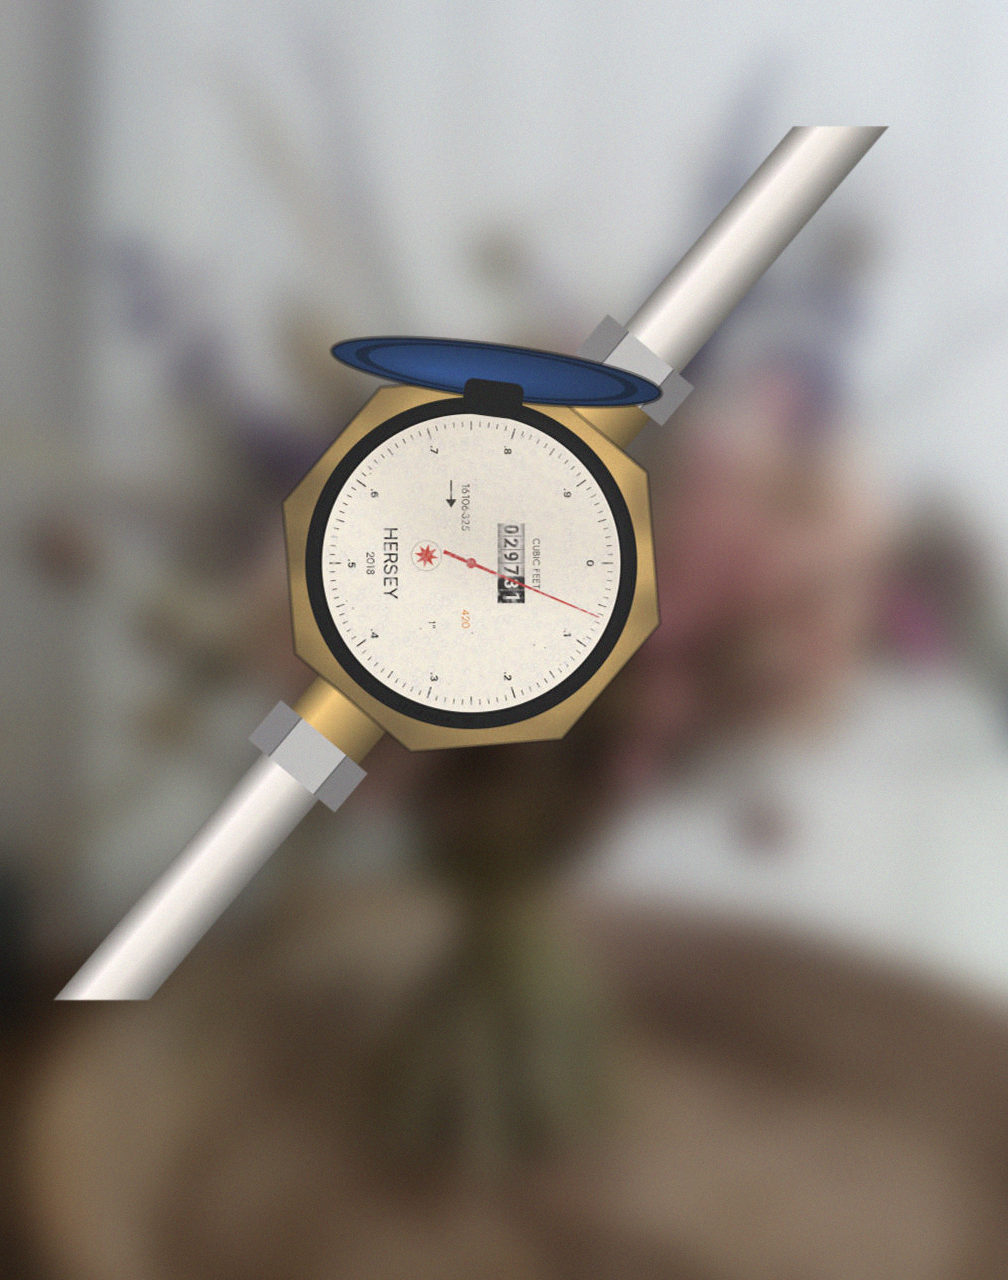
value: 29731.06
